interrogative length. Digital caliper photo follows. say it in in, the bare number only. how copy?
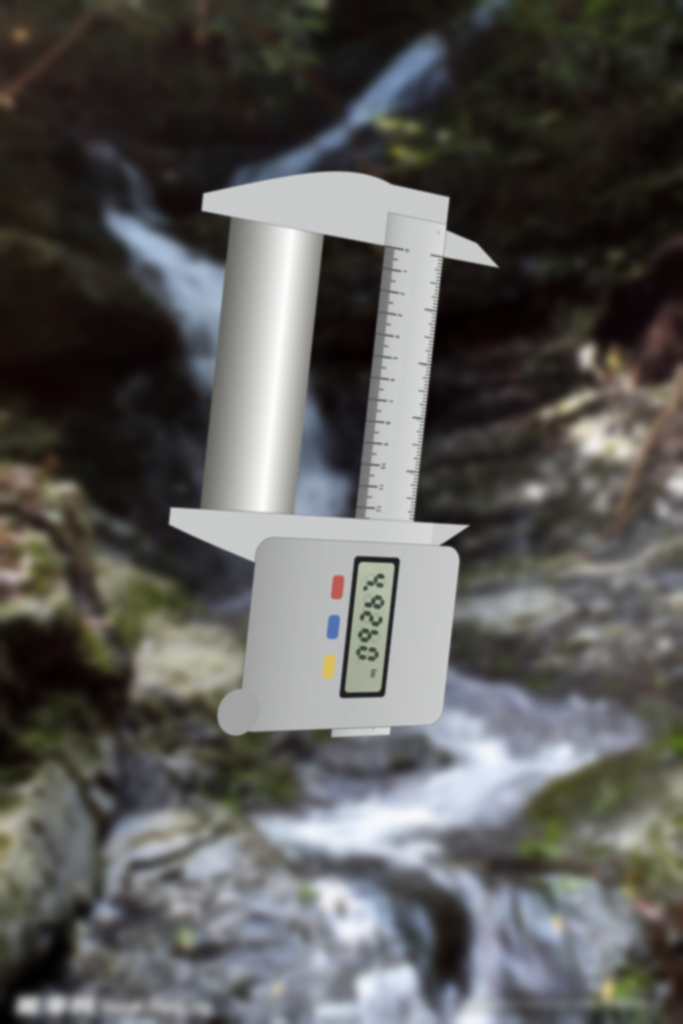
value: 4.9260
